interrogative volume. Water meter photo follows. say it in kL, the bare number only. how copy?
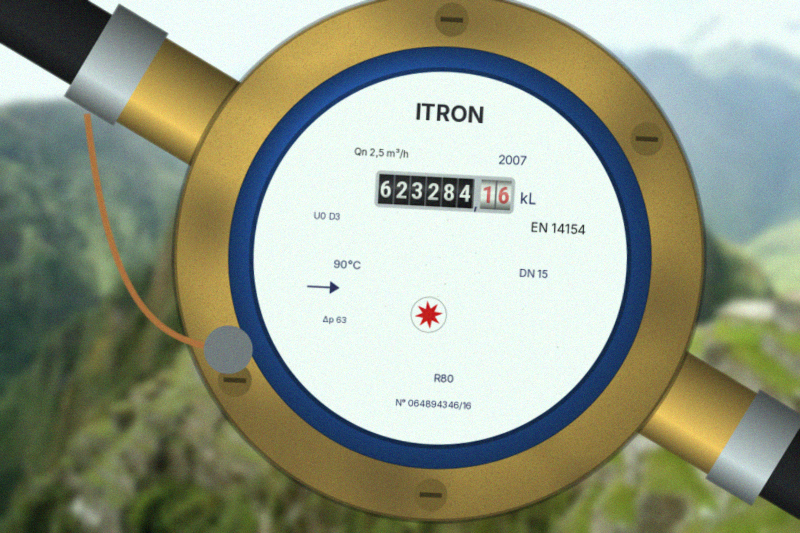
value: 623284.16
